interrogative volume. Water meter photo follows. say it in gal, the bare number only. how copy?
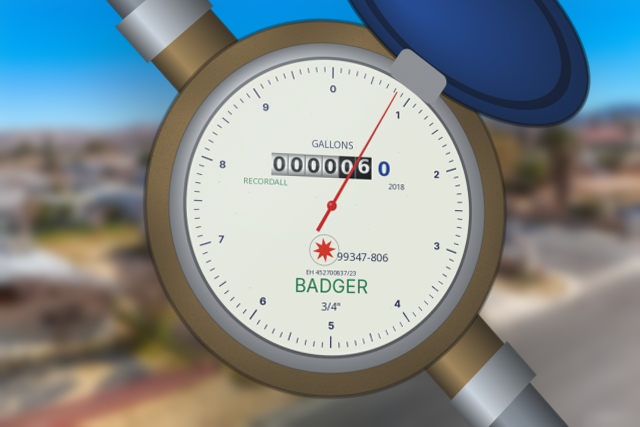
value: 60.8
